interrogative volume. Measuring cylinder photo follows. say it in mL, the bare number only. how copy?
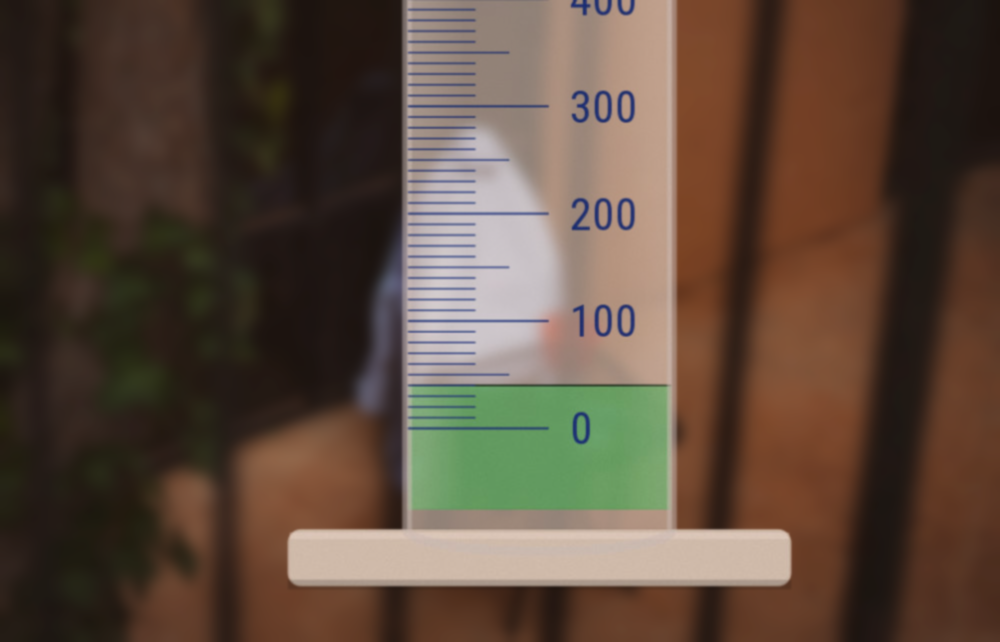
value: 40
